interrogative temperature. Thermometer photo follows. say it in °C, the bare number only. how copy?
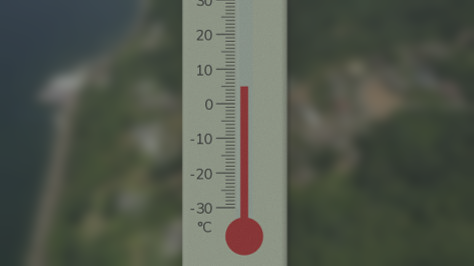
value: 5
